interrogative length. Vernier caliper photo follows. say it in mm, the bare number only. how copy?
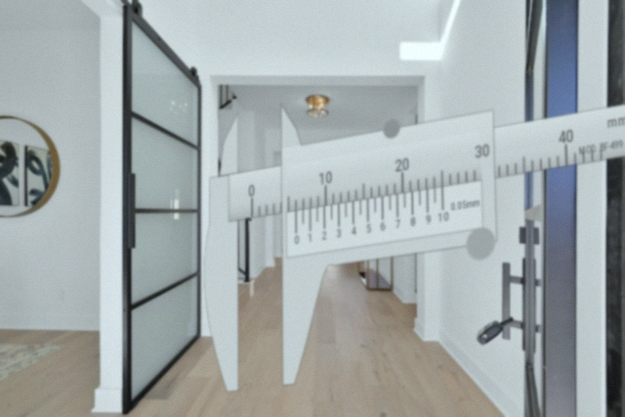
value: 6.0
